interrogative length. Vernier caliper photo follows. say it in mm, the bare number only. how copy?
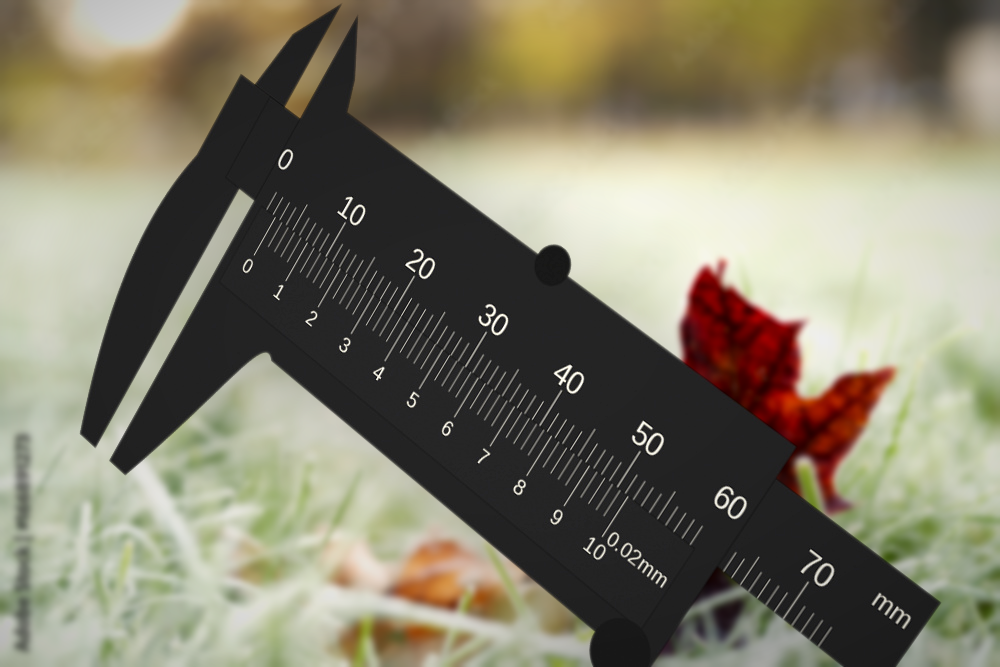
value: 2.4
